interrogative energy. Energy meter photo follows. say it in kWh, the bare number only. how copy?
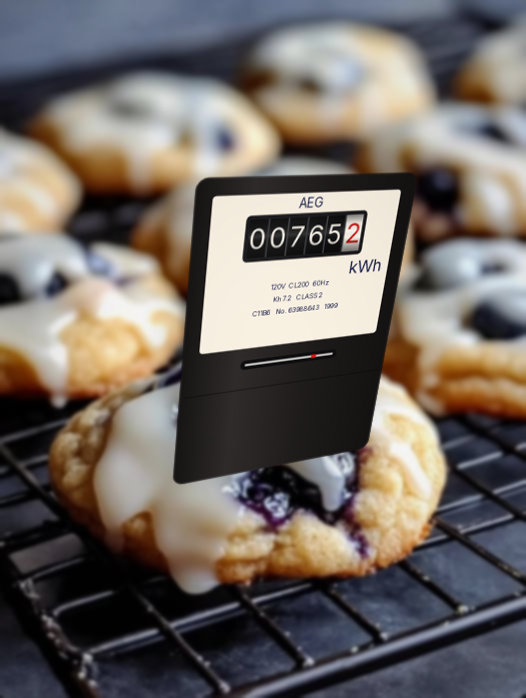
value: 765.2
